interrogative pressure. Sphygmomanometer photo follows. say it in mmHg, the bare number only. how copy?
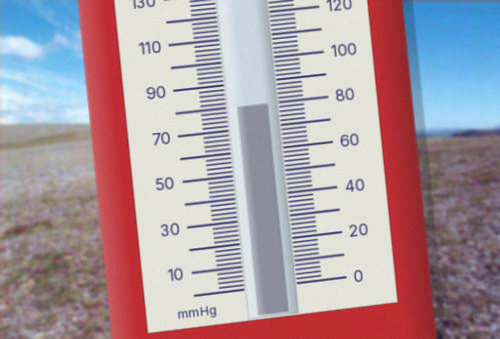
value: 80
